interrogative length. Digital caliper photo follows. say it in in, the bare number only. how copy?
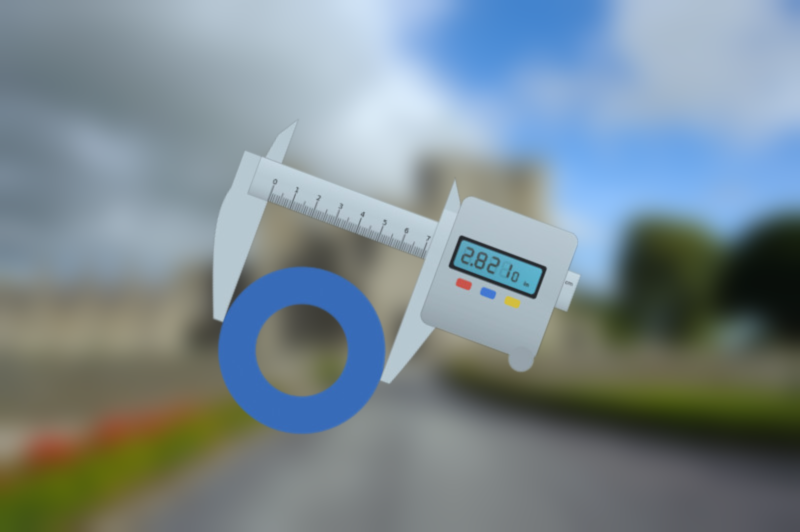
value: 2.8210
